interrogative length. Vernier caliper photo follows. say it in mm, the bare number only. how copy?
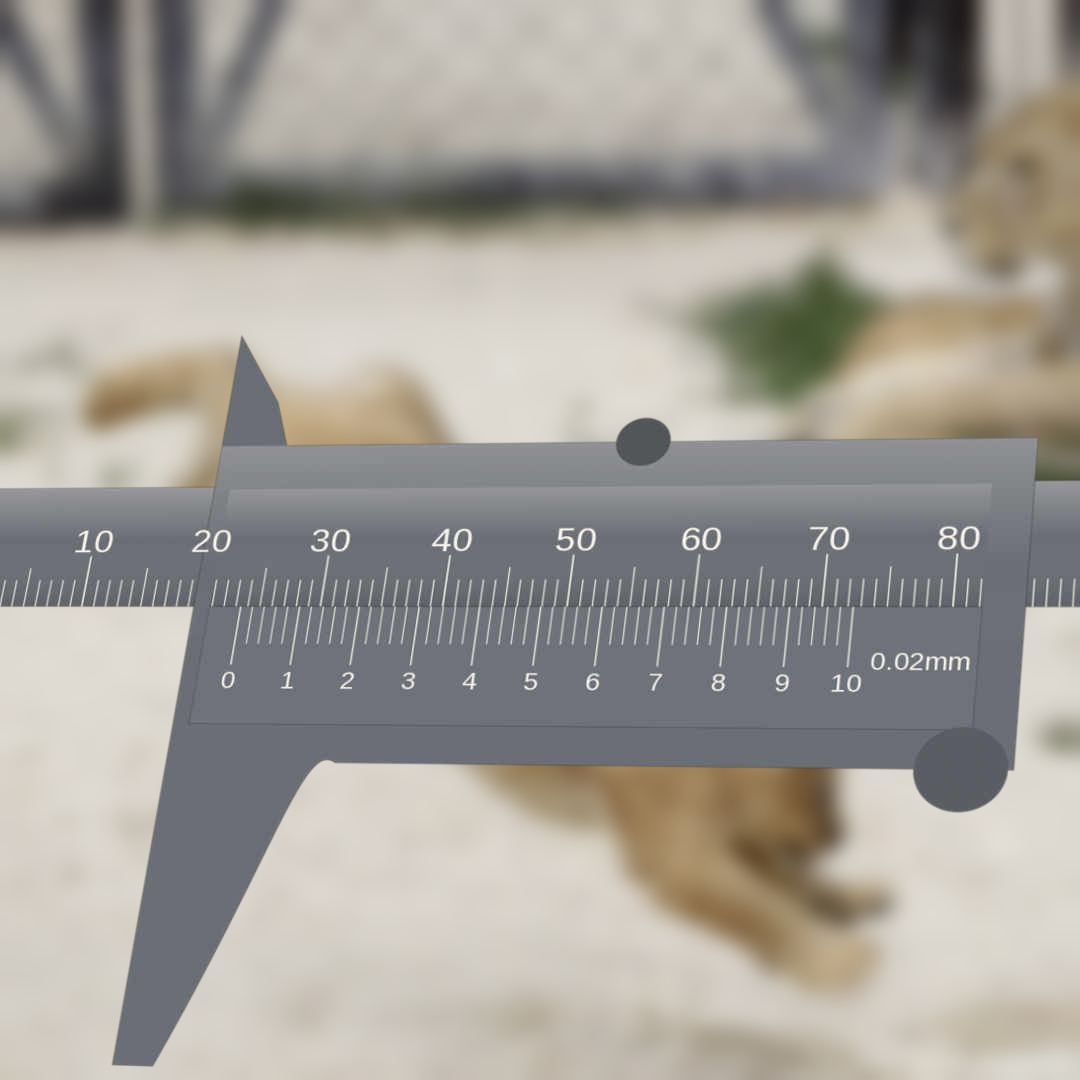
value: 23.4
